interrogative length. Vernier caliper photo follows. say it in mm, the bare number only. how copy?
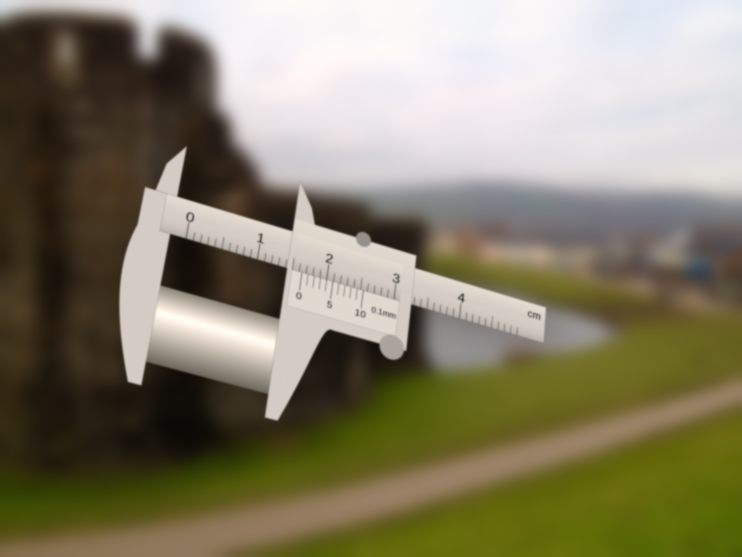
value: 16.4
